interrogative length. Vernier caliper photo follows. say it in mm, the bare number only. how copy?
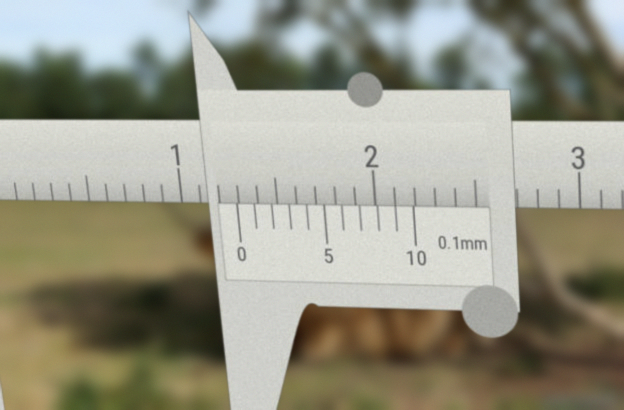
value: 12.9
